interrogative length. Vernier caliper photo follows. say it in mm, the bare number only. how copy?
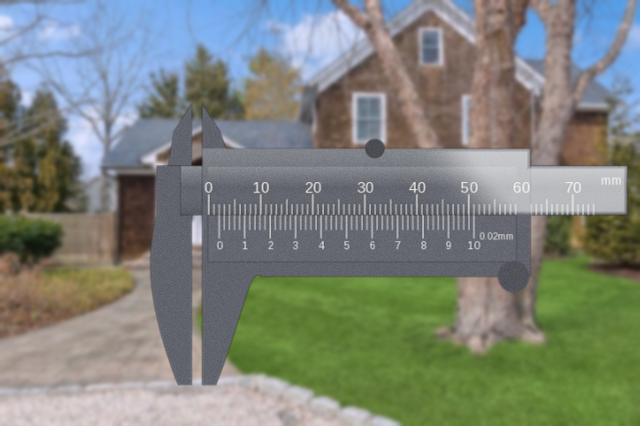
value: 2.0
